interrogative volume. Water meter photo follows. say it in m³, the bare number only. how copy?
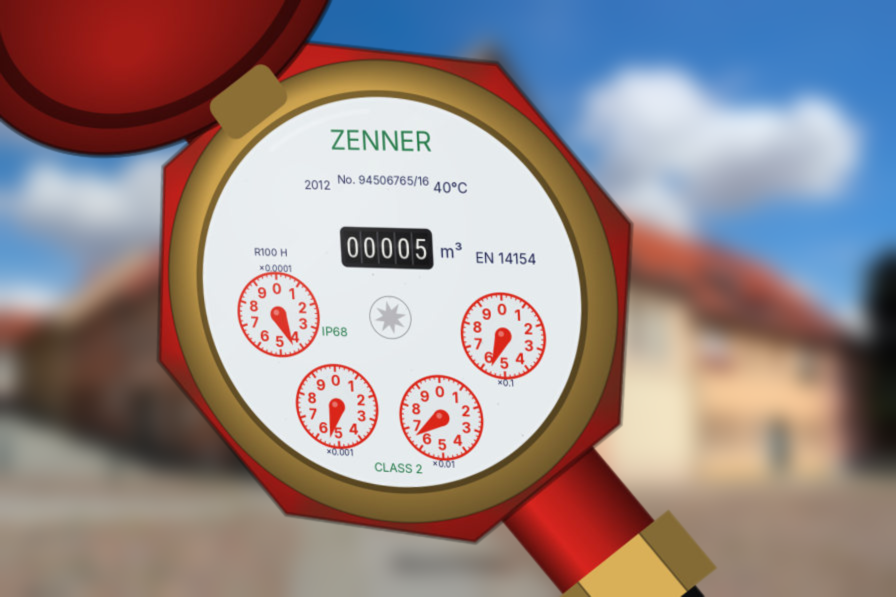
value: 5.5654
